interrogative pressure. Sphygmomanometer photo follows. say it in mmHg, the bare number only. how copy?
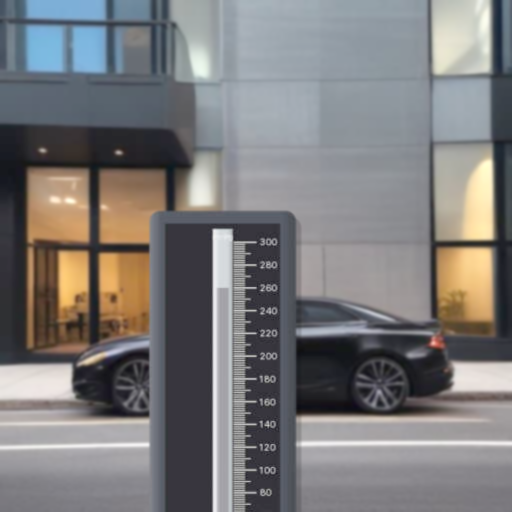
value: 260
